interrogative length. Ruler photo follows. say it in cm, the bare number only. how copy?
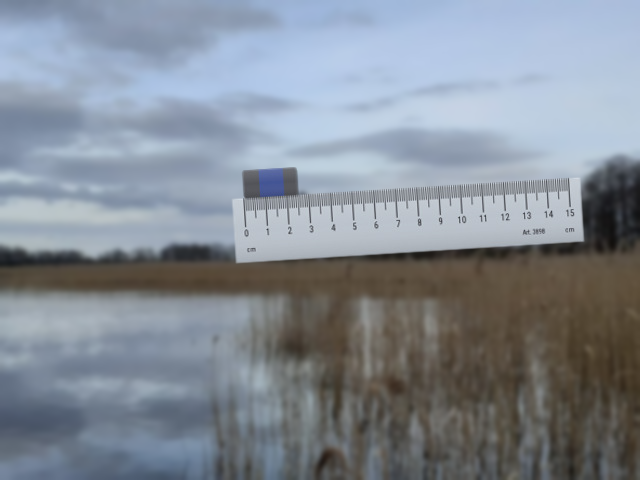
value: 2.5
